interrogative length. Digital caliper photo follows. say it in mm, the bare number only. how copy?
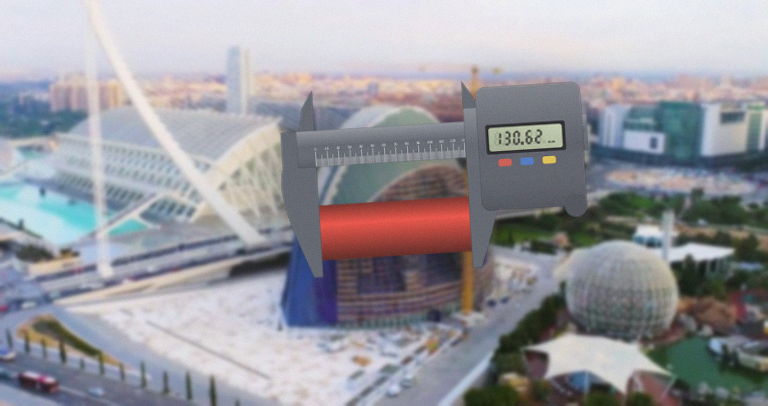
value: 130.62
